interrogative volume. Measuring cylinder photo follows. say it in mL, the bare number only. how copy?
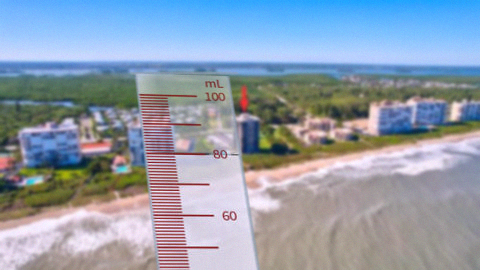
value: 80
